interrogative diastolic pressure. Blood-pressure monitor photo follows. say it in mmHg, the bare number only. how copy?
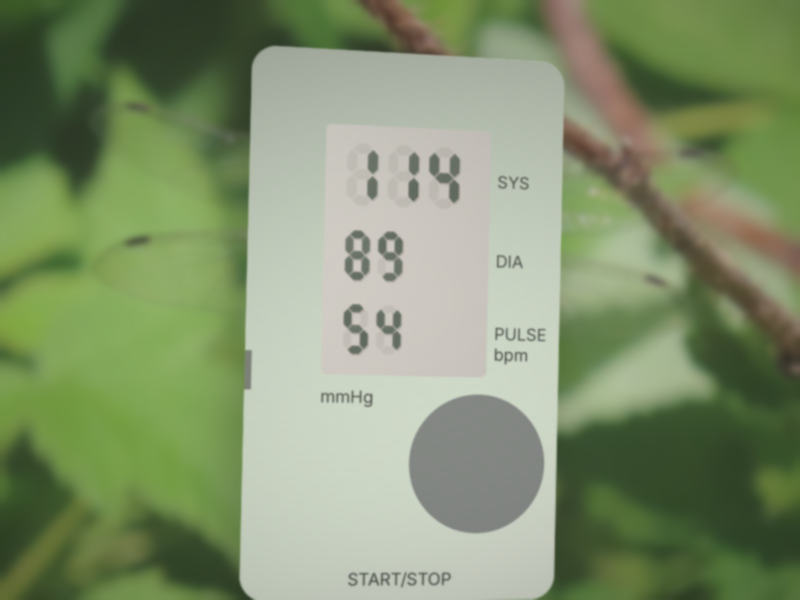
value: 89
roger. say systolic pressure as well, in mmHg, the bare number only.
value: 114
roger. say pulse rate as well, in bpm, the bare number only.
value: 54
